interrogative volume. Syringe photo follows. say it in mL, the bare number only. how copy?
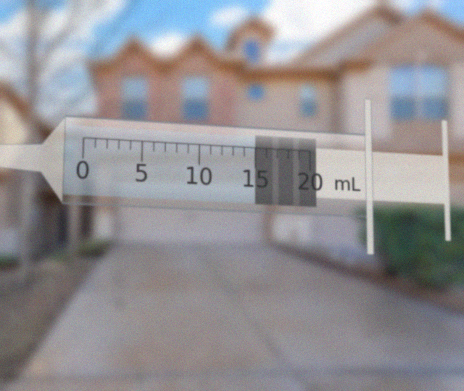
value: 15
